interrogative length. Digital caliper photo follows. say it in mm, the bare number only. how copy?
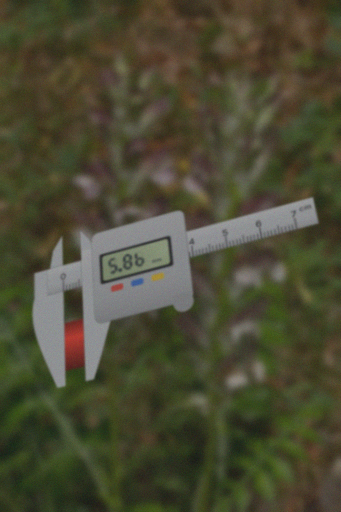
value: 5.86
